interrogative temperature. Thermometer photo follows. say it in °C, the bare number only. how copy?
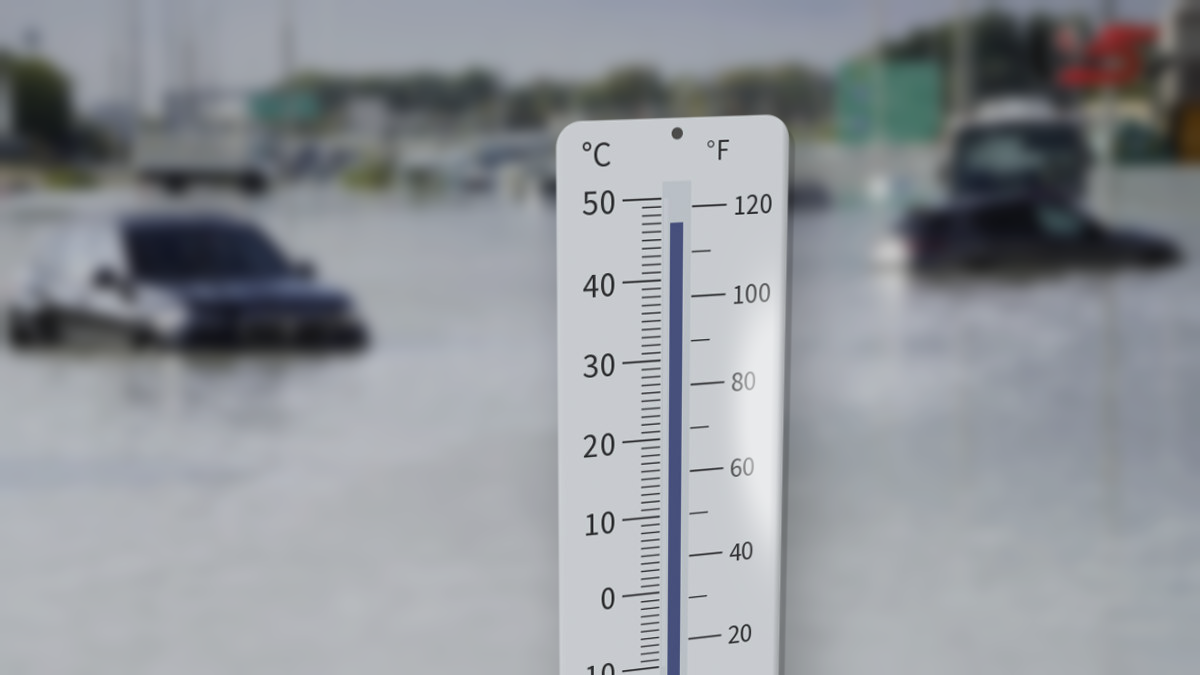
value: 47
